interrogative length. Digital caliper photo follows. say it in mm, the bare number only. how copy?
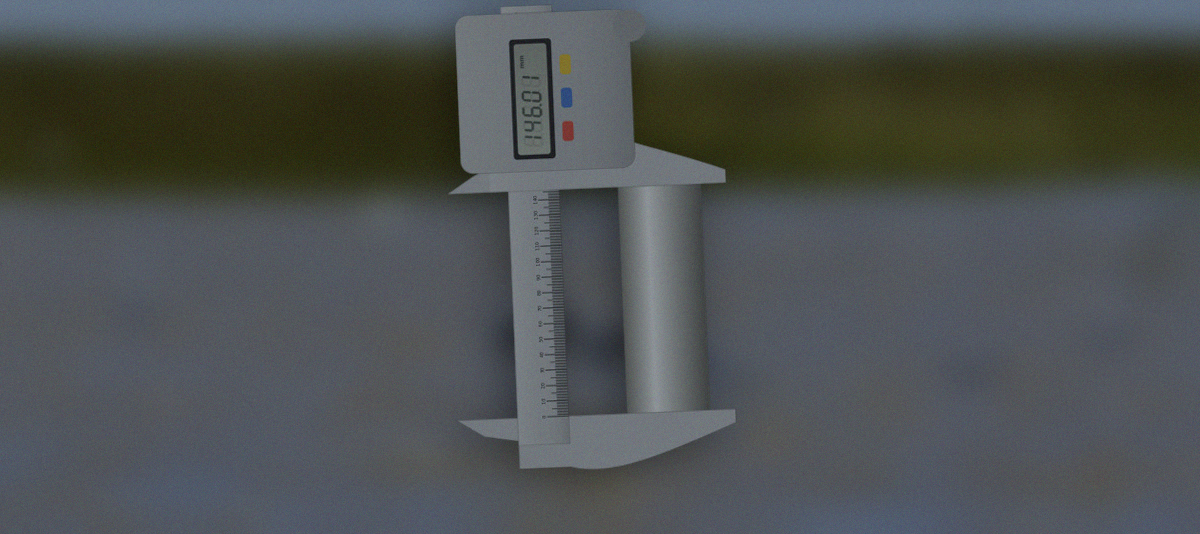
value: 146.01
